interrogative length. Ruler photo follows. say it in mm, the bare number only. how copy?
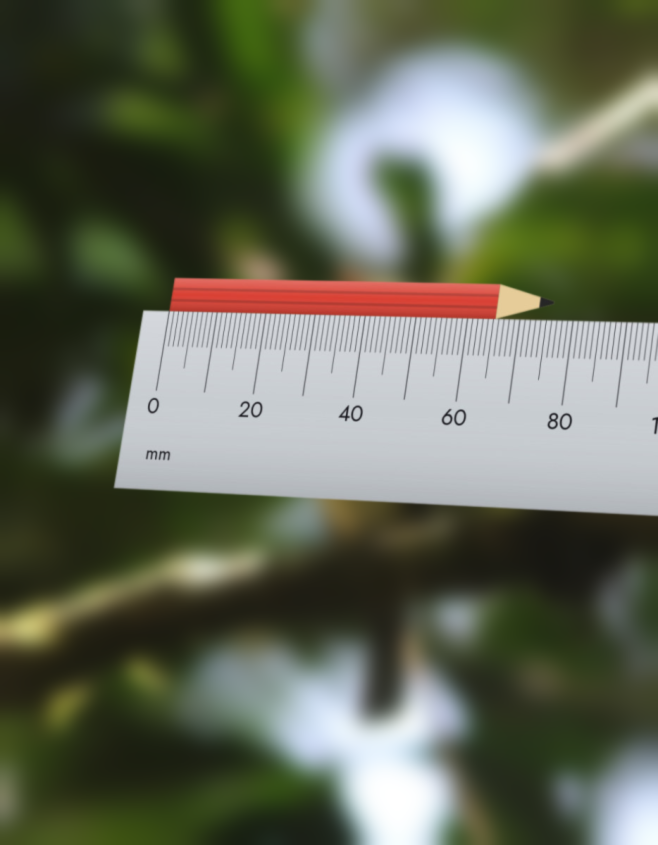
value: 76
